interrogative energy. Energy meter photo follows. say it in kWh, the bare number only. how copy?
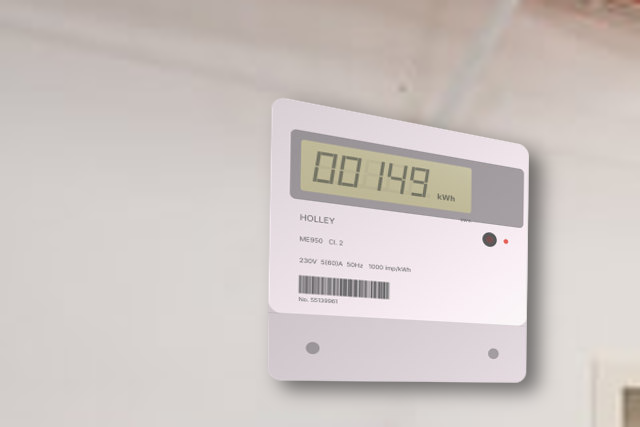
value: 149
